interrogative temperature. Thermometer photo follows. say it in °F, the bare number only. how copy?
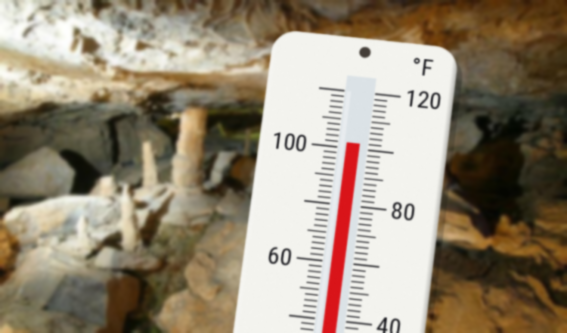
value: 102
